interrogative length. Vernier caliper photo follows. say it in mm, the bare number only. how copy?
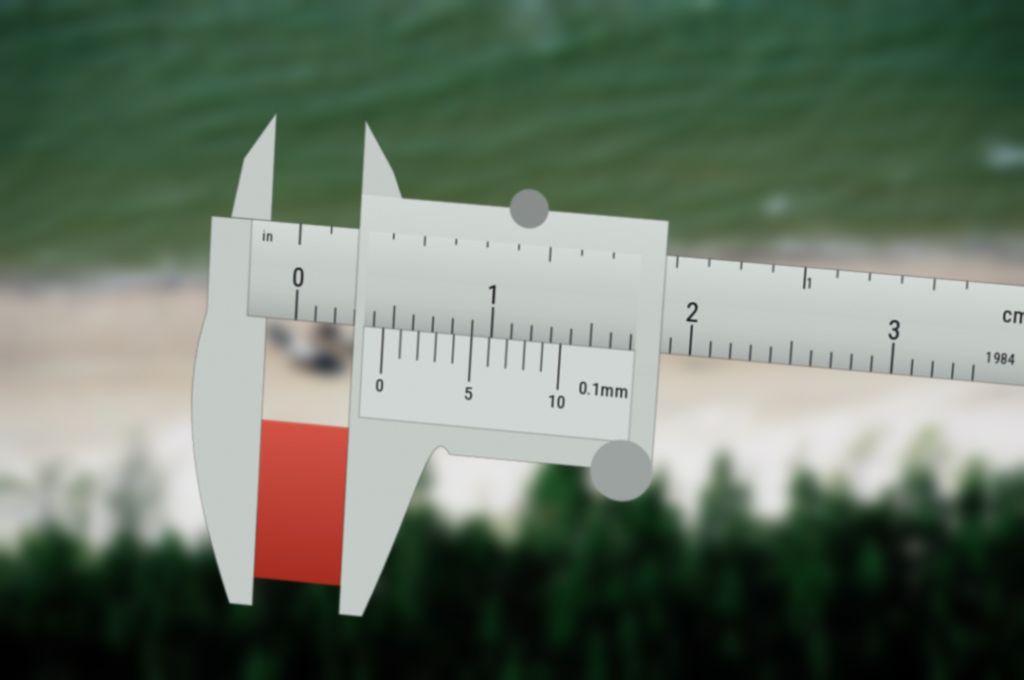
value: 4.5
